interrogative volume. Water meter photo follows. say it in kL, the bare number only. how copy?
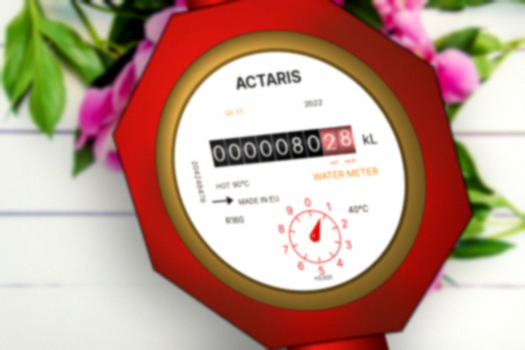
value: 80.280
